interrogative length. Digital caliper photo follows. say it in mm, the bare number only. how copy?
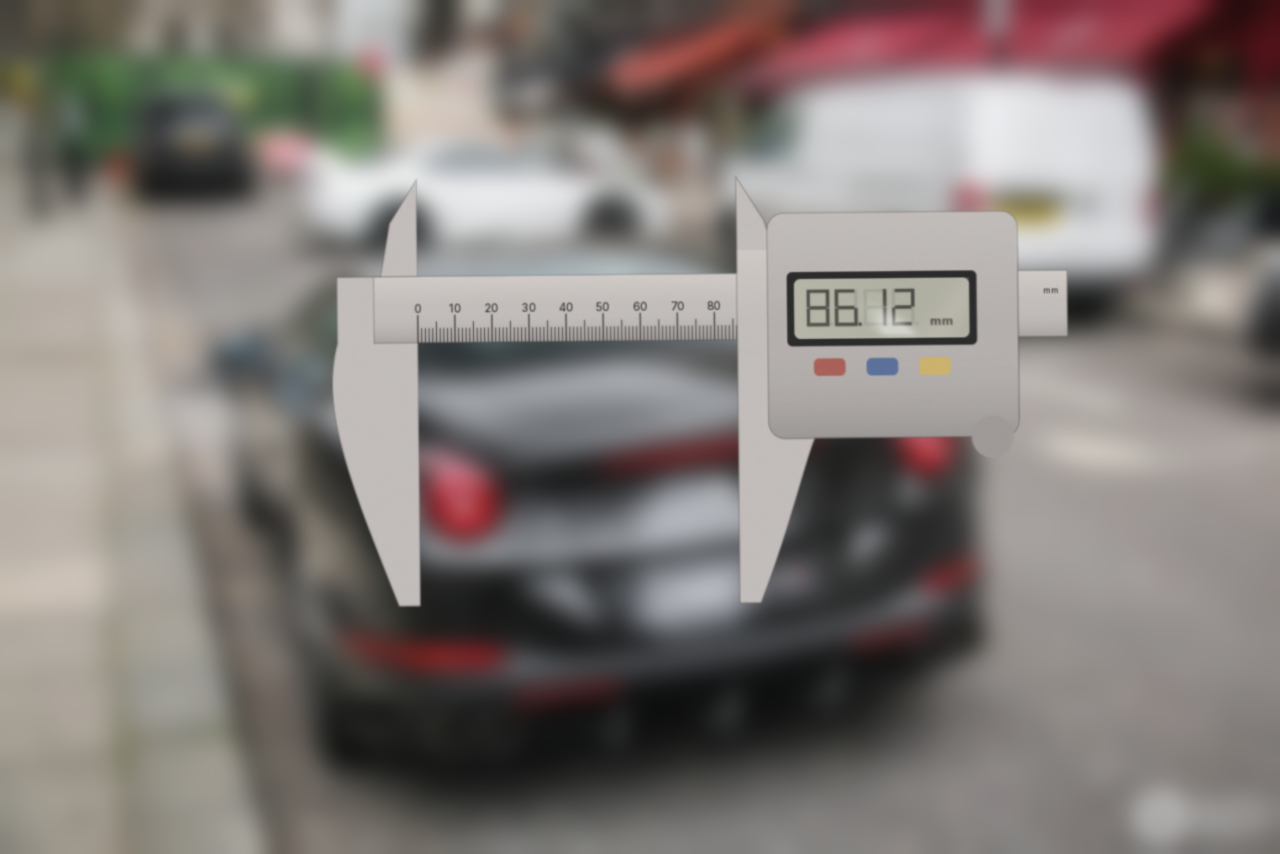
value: 86.12
